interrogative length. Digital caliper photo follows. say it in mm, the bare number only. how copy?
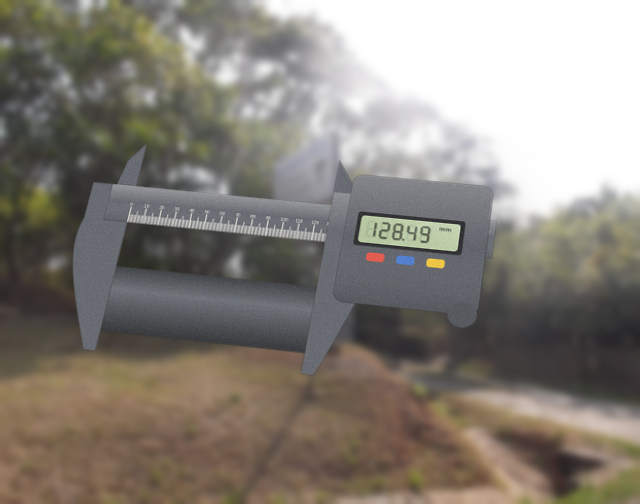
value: 128.49
